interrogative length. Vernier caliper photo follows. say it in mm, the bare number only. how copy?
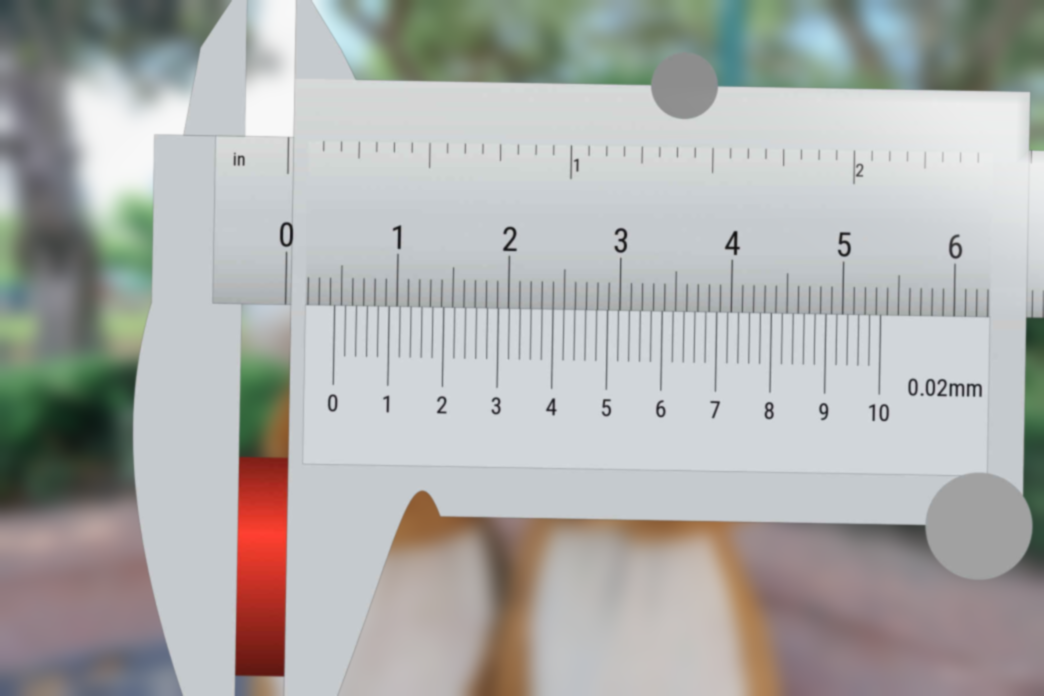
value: 4.4
